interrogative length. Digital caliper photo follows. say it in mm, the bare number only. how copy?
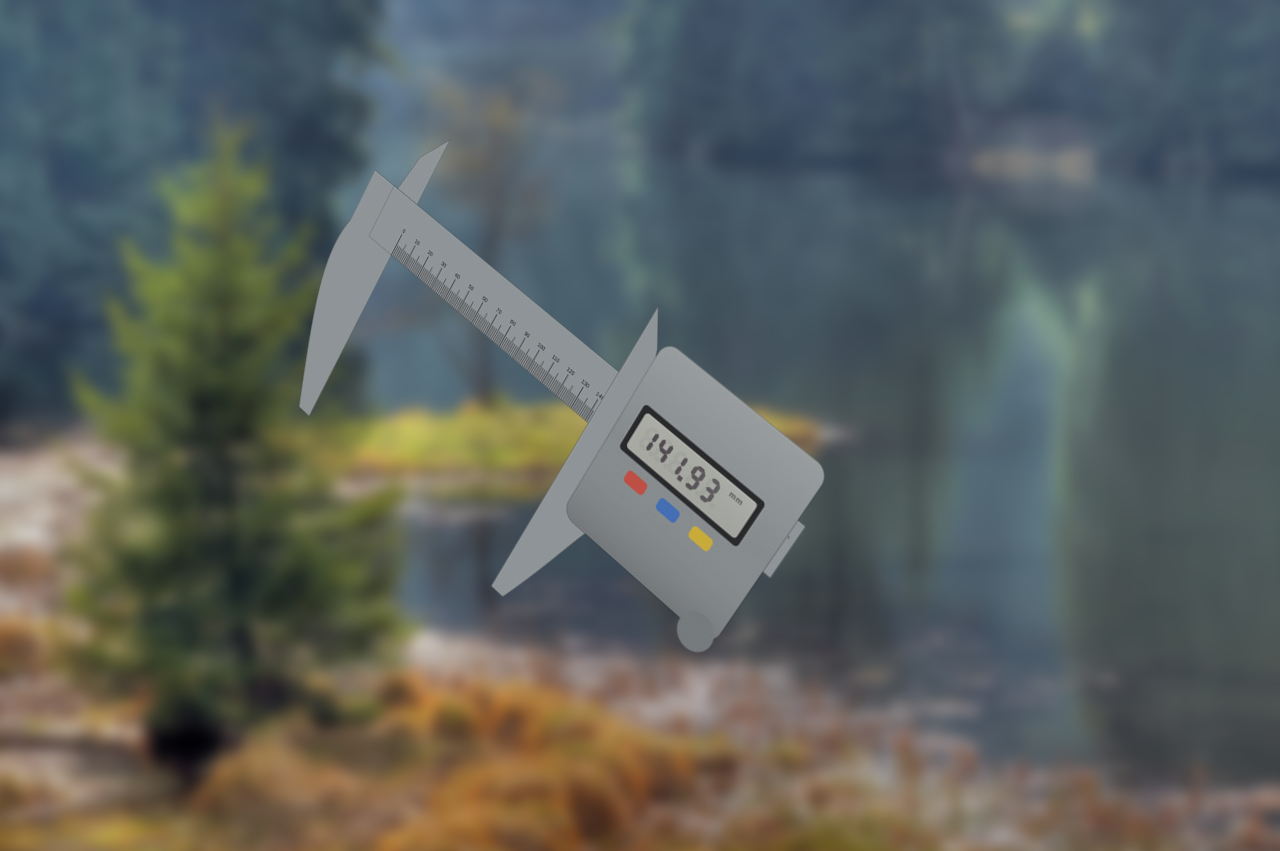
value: 141.93
